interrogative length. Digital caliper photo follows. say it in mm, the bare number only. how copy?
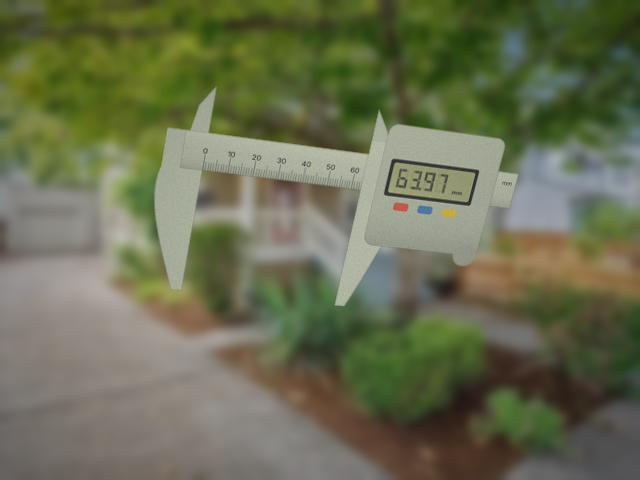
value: 63.97
